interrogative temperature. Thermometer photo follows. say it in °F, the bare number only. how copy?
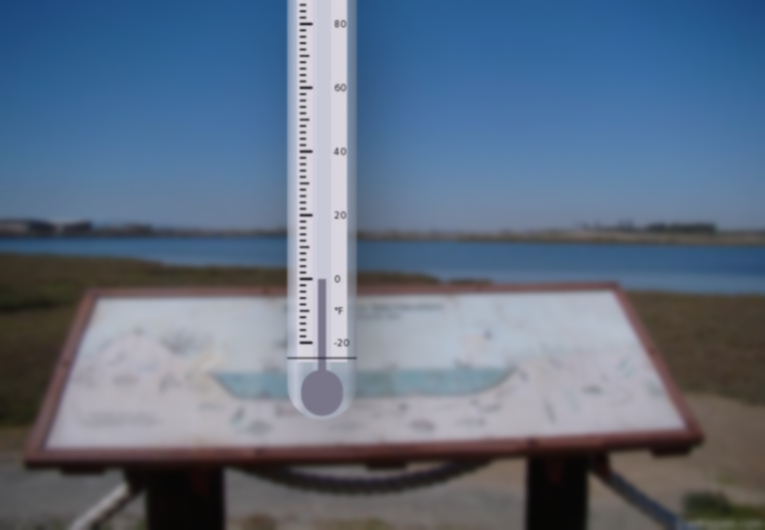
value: 0
